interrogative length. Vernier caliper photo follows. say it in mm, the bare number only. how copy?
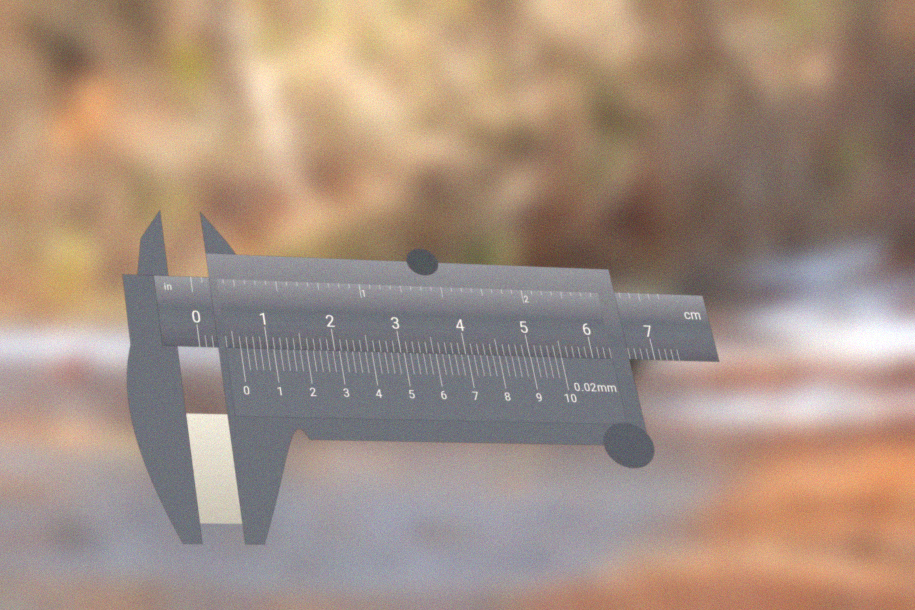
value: 6.0
